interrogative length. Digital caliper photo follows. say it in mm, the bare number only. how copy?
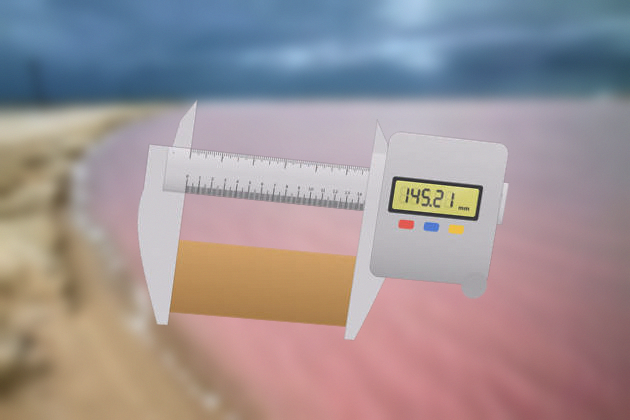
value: 145.21
